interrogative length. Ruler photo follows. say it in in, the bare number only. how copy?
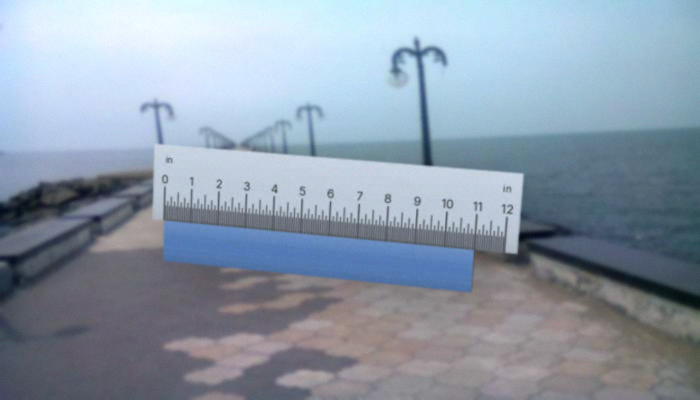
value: 11
